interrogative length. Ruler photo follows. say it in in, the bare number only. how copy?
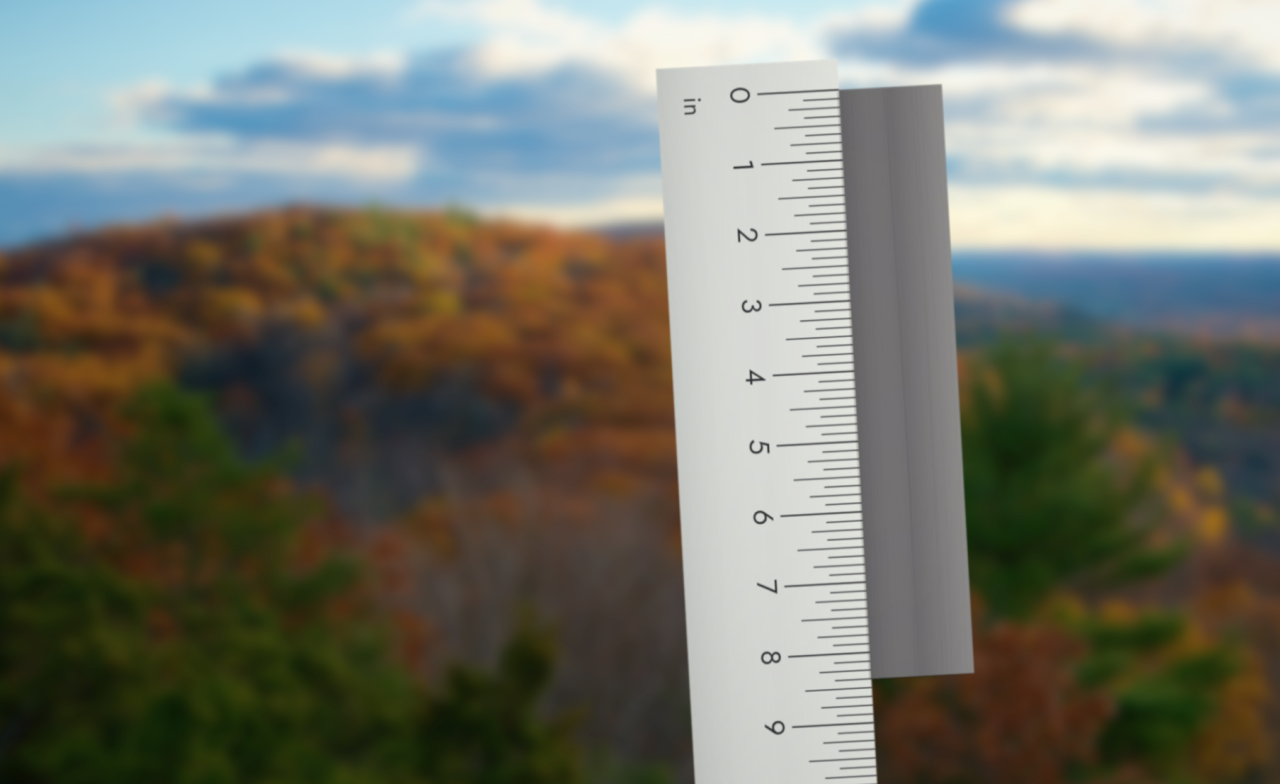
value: 8.375
